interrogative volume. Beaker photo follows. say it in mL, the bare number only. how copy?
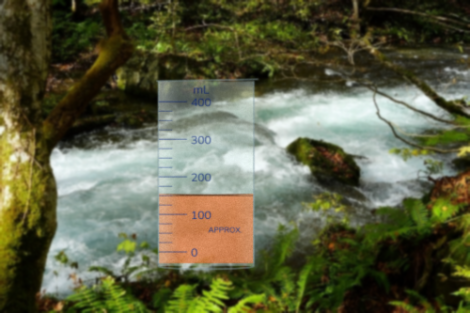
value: 150
